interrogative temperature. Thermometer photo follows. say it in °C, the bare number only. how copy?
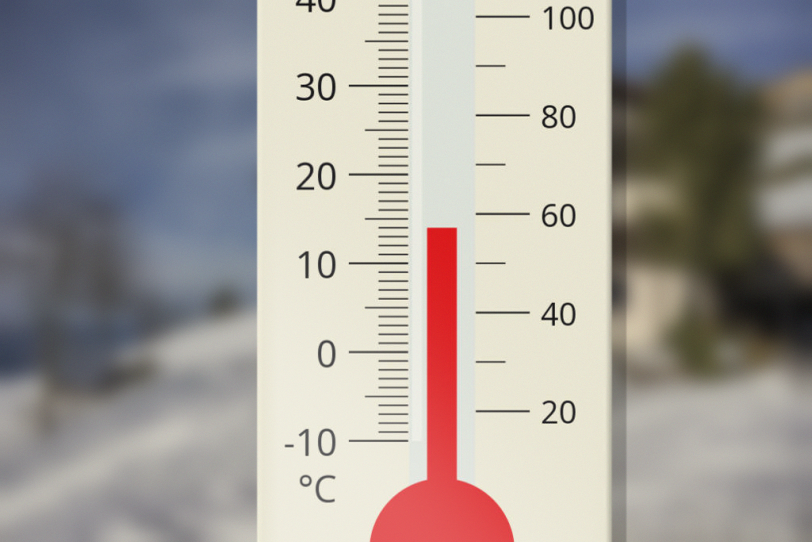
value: 14
